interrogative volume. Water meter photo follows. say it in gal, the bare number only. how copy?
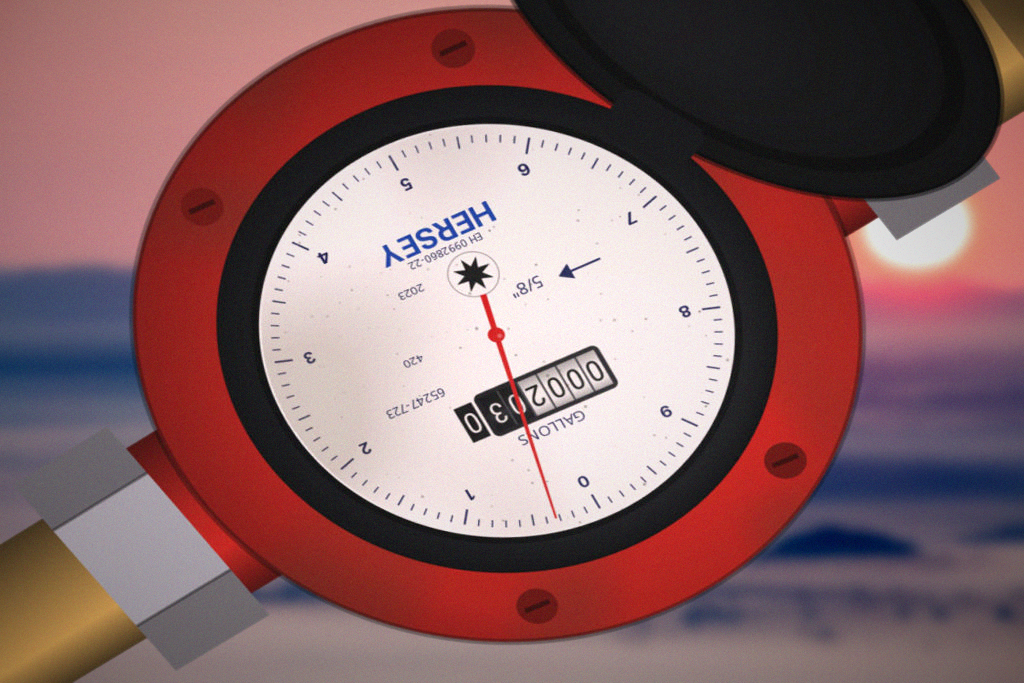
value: 2030.3
